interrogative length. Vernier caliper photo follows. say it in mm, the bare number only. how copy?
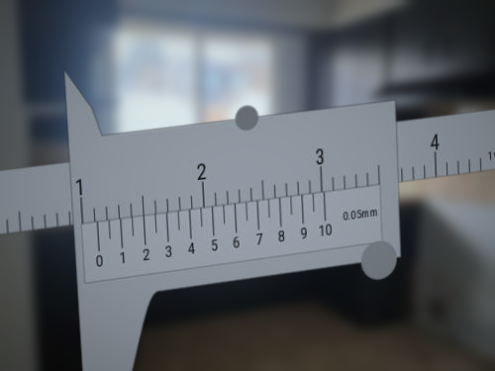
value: 11.2
